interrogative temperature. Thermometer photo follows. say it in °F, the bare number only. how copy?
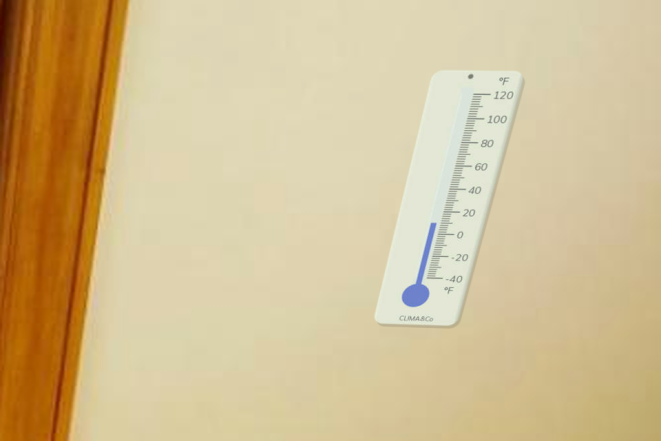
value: 10
